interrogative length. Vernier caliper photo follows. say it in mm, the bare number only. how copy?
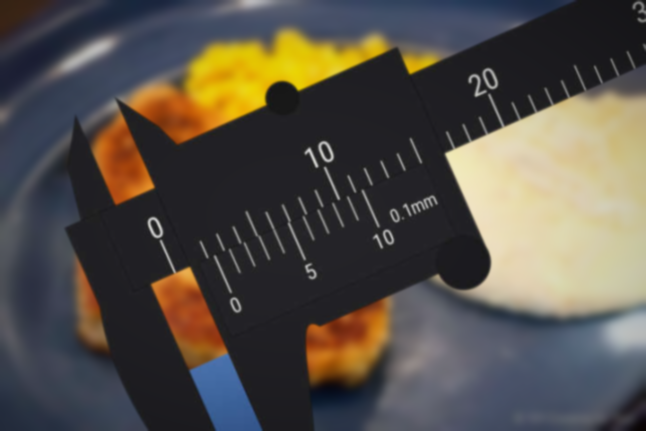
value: 2.4
